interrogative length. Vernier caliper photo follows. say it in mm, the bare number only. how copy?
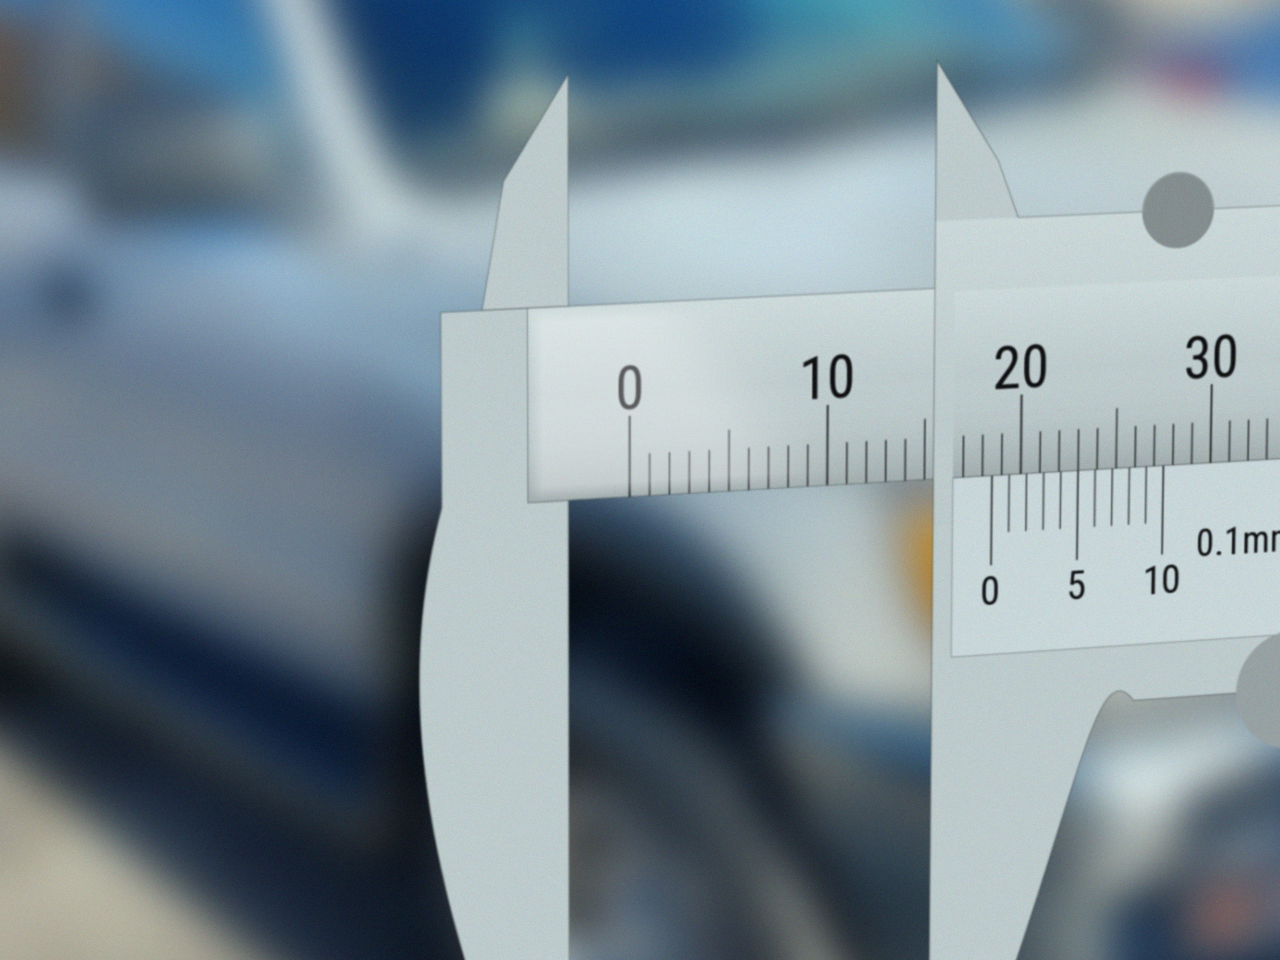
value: 18.5
